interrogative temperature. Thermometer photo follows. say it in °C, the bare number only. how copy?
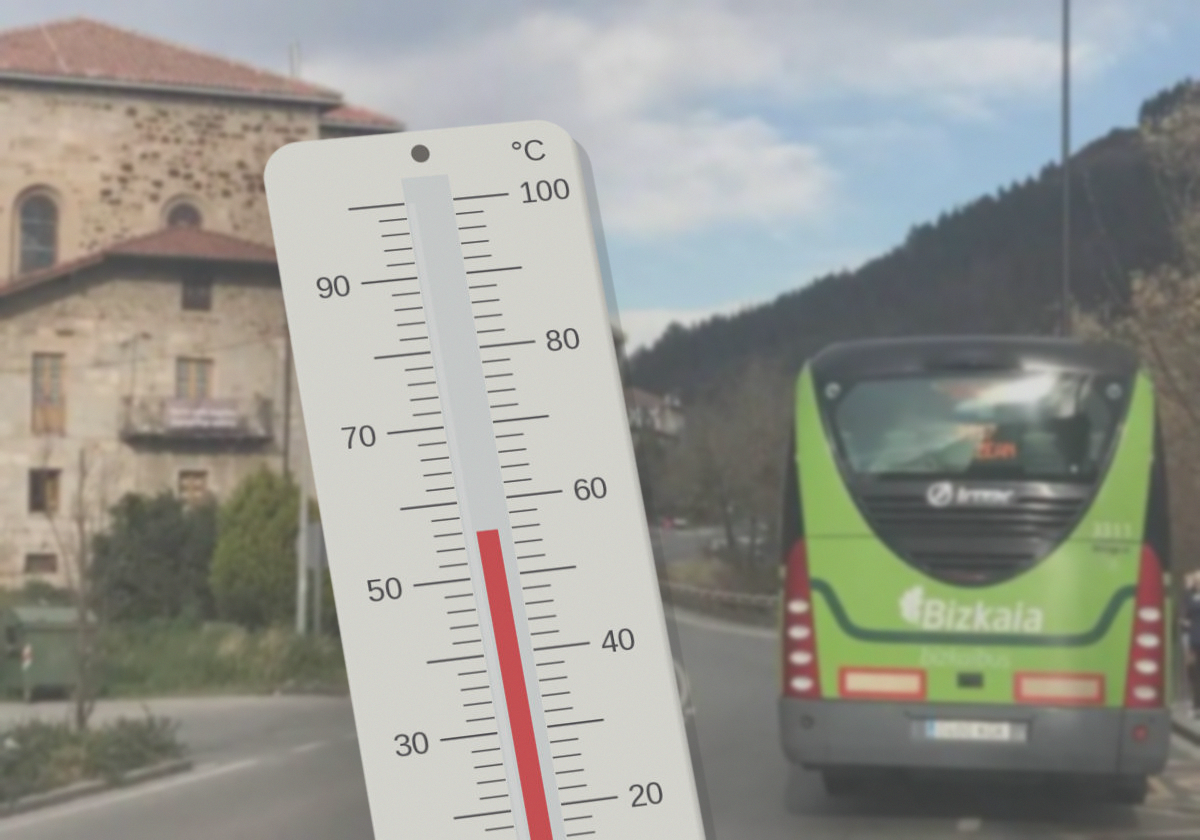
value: 56
